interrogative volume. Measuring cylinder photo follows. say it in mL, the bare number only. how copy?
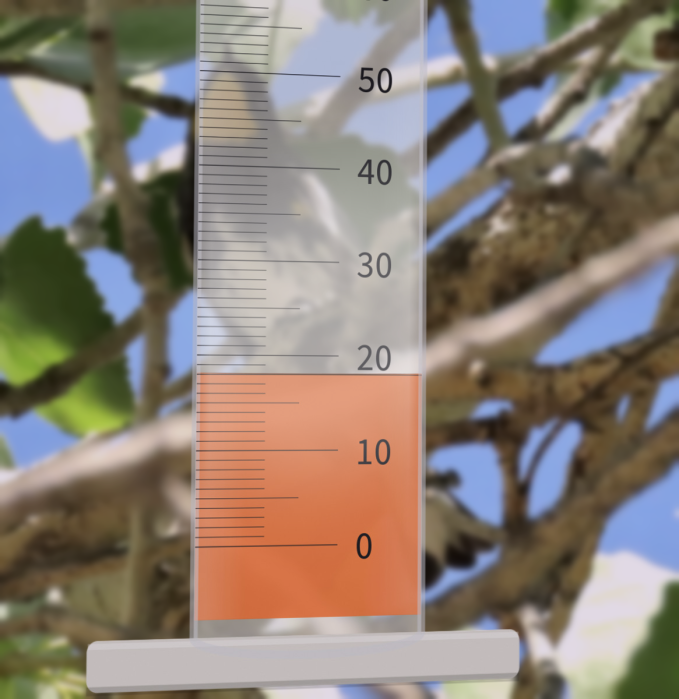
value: 18
